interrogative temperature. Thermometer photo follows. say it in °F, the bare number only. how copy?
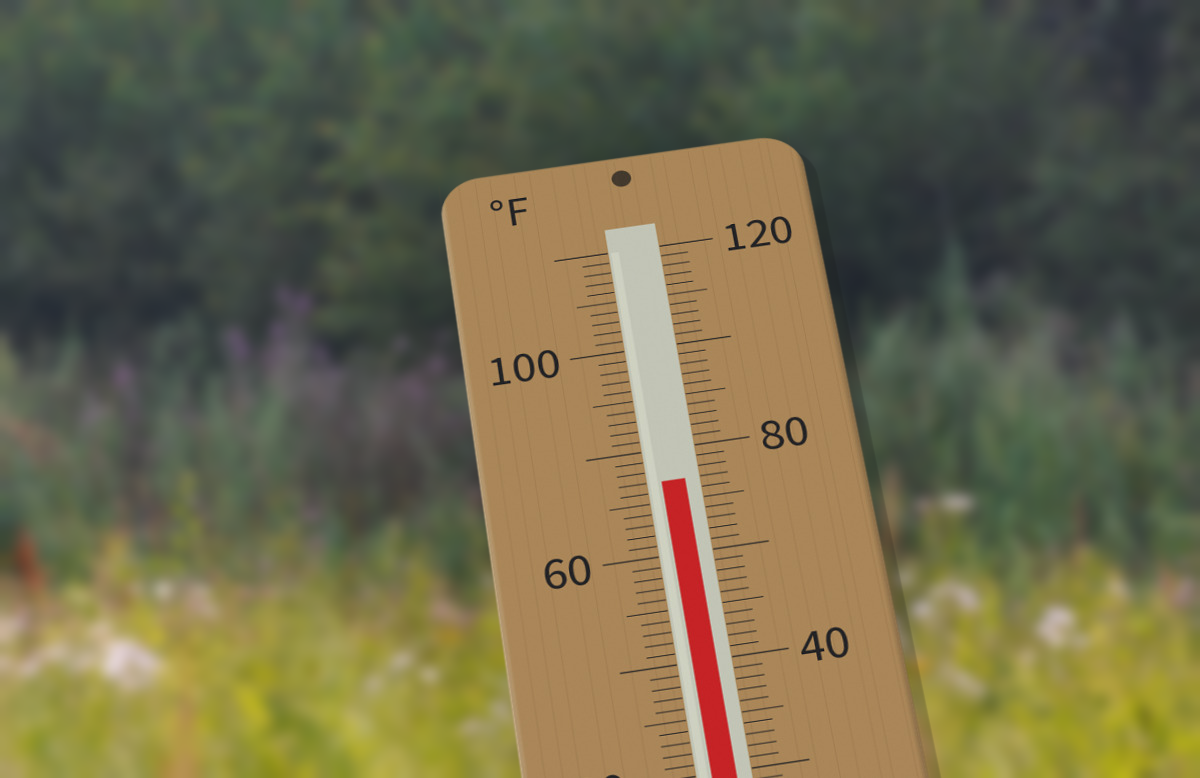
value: 74
